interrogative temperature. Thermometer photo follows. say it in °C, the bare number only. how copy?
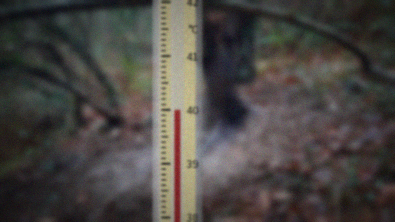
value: 40
